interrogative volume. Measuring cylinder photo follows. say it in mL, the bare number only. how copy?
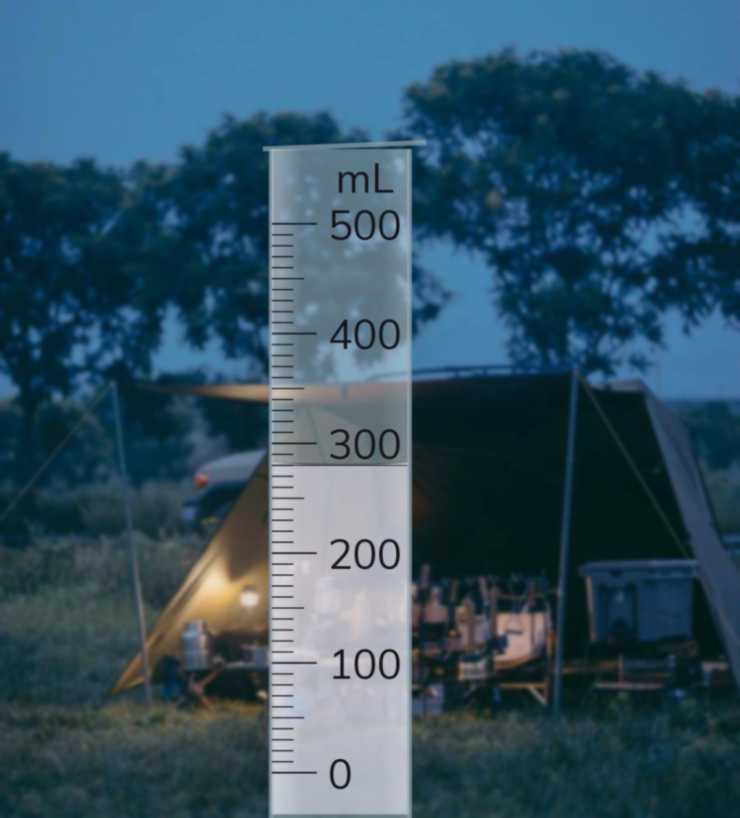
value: 280
